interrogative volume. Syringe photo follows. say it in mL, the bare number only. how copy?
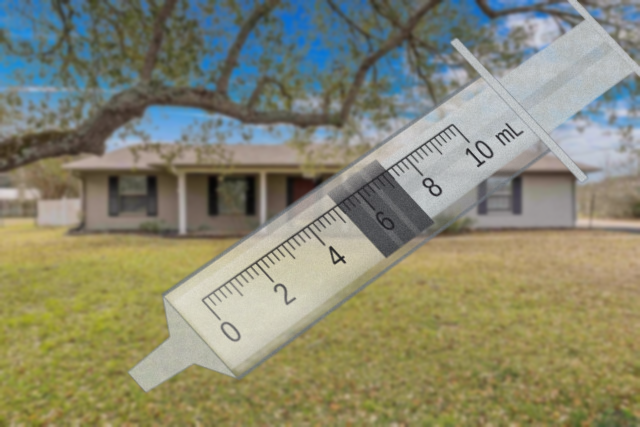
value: 5.2
